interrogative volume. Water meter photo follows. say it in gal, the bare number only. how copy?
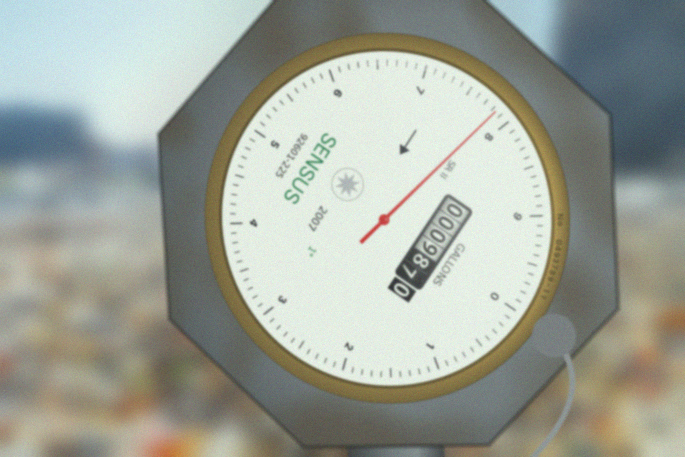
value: 9867.8
